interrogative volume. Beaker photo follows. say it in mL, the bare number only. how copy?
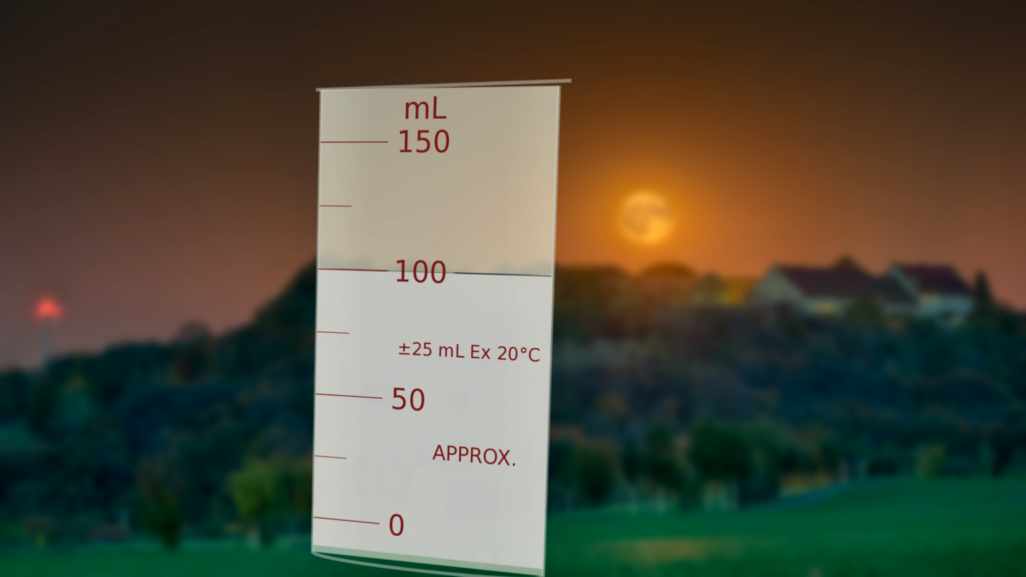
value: 100
